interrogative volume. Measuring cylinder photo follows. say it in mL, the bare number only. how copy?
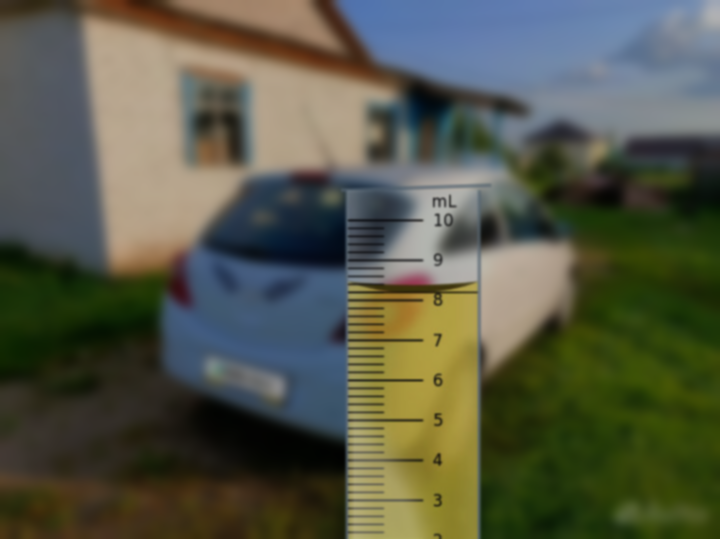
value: 8.2
